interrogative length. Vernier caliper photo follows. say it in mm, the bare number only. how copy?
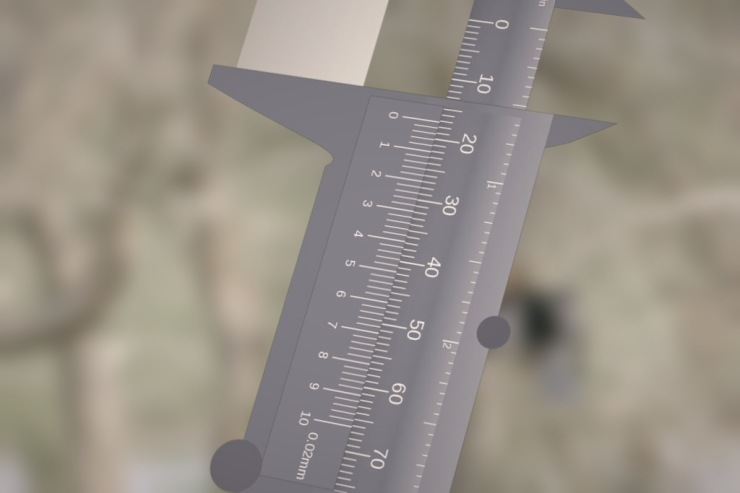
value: 17.2
